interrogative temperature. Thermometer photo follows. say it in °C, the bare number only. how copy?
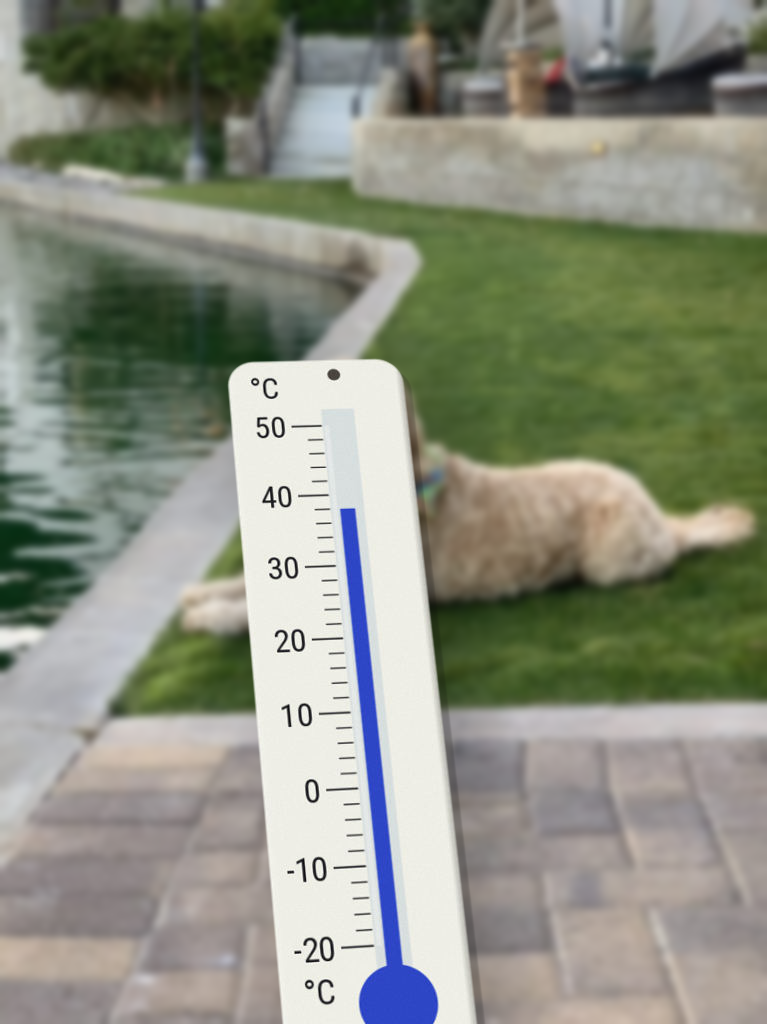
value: 38
